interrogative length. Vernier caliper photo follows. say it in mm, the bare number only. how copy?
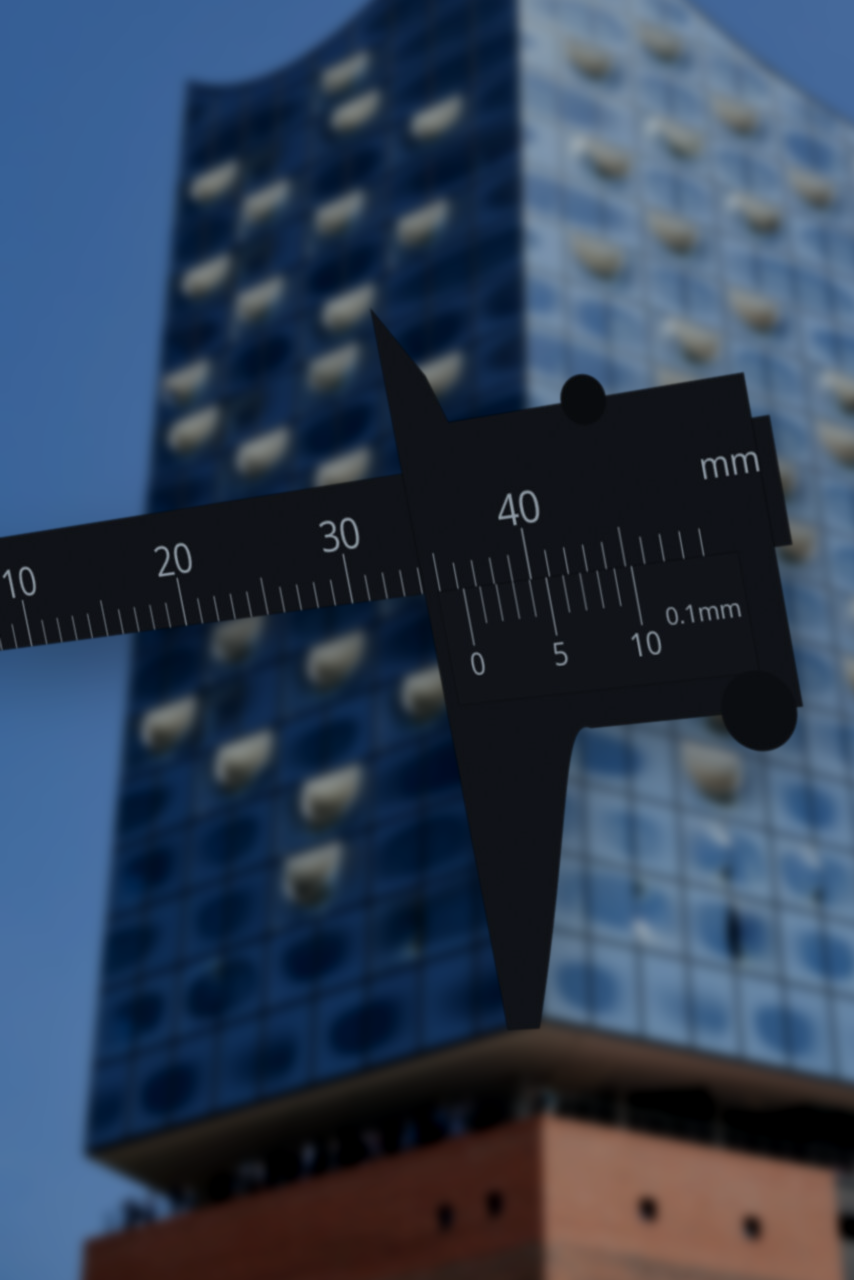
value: 36.3
